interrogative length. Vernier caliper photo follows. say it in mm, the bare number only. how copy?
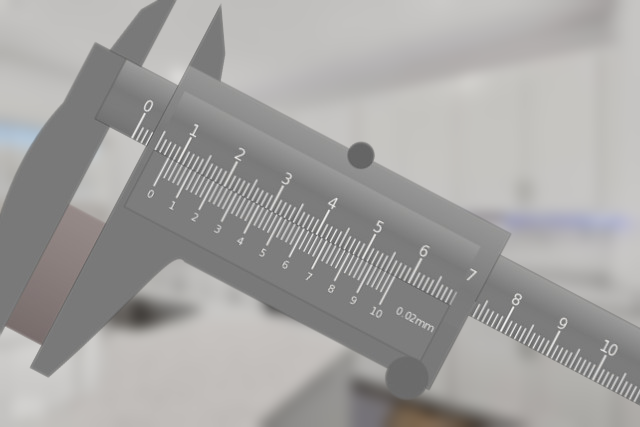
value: 8.0
